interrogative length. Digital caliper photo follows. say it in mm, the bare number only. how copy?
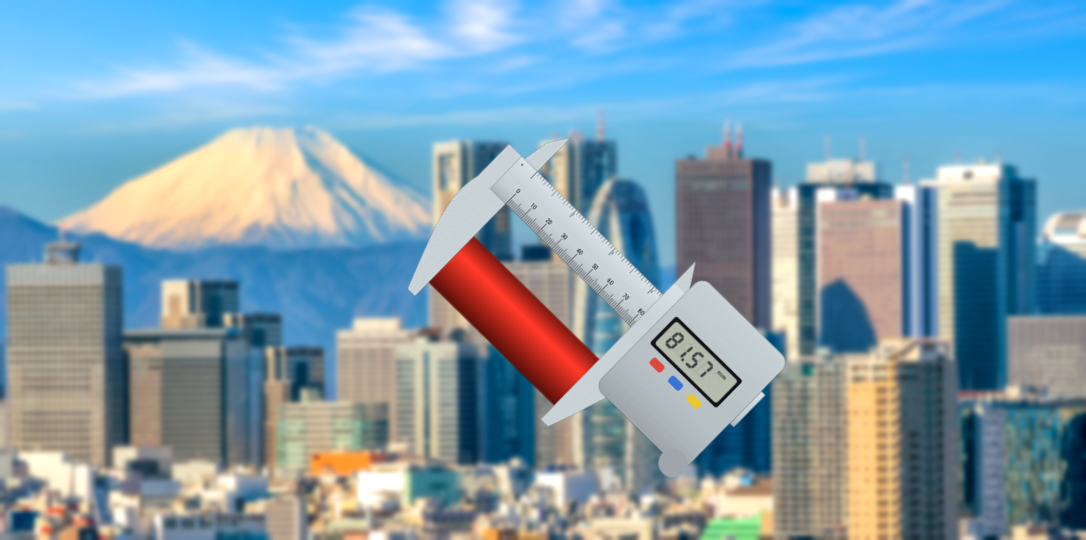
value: 81.57
